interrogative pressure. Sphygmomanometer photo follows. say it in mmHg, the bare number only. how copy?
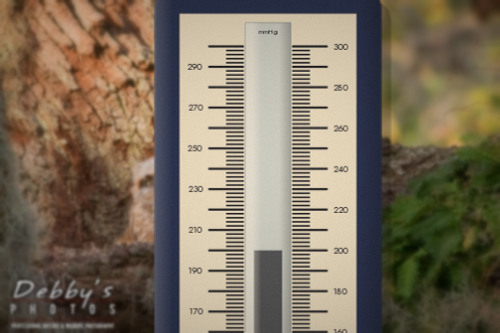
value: 200
